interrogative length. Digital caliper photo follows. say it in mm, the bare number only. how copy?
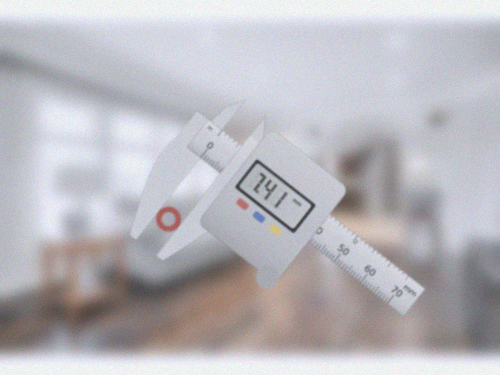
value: 7.41
